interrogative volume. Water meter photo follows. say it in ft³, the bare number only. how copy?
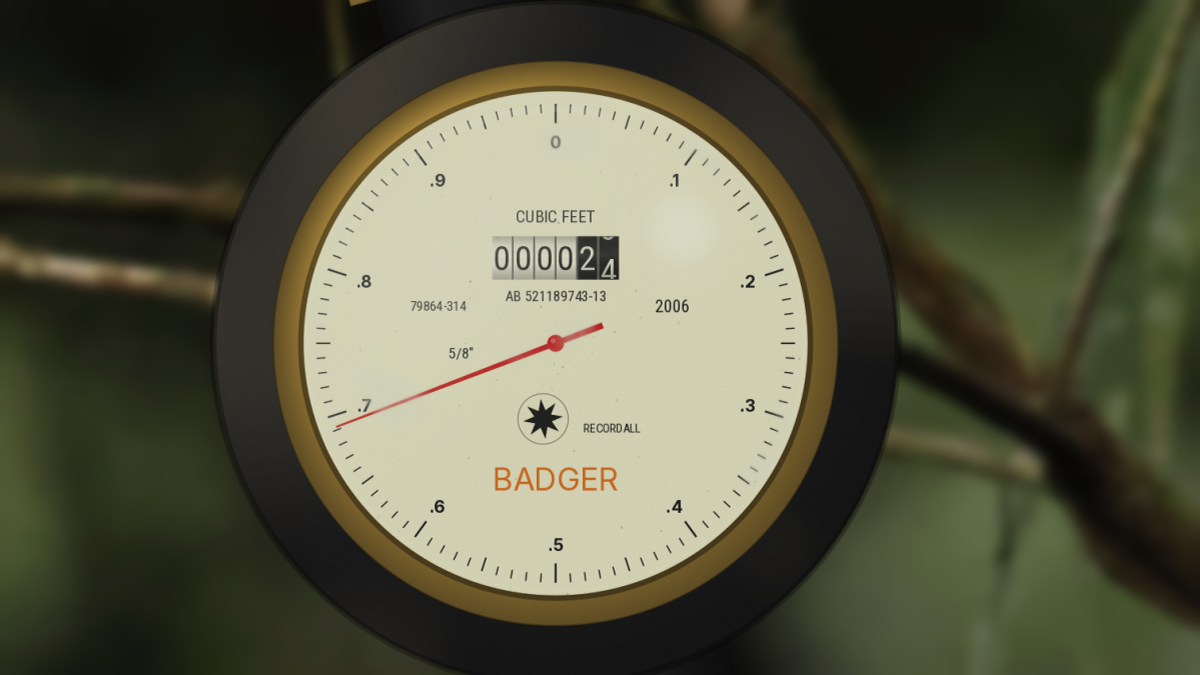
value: 23.69
